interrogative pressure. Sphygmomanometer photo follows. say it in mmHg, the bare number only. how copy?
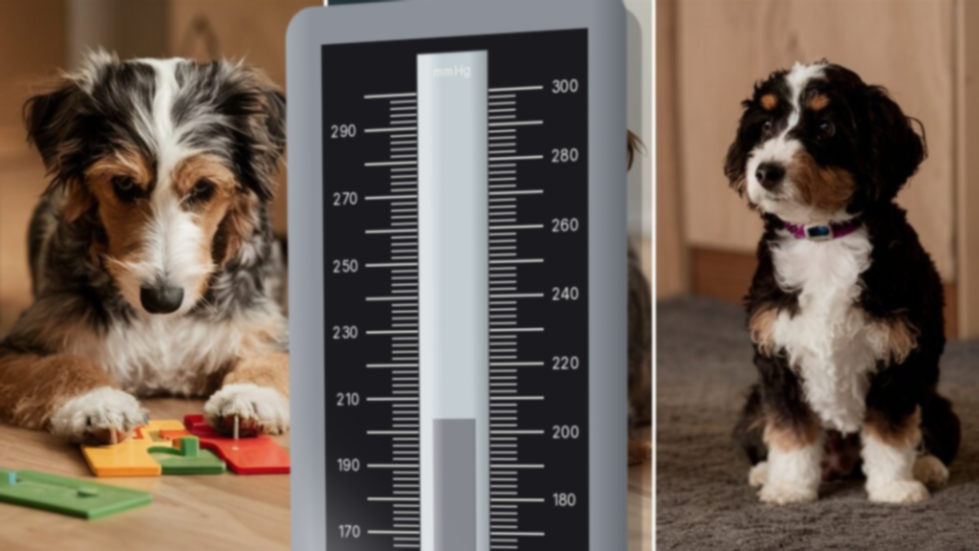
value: 204
